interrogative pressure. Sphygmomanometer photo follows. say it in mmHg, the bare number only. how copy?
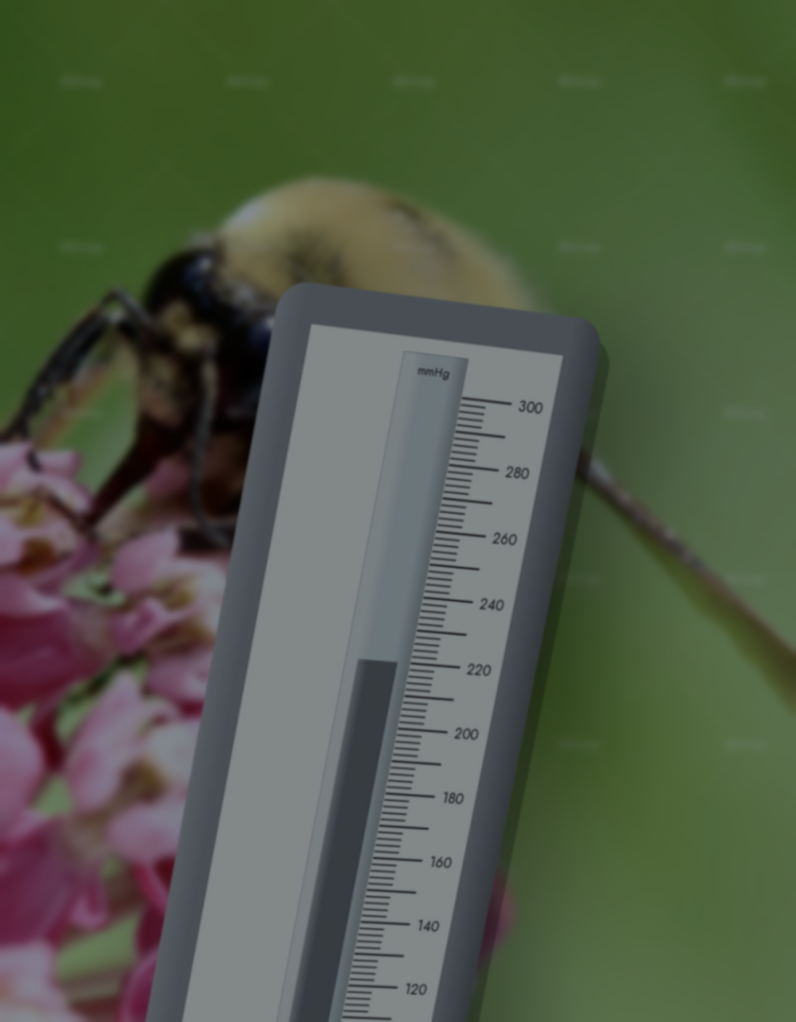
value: 220
